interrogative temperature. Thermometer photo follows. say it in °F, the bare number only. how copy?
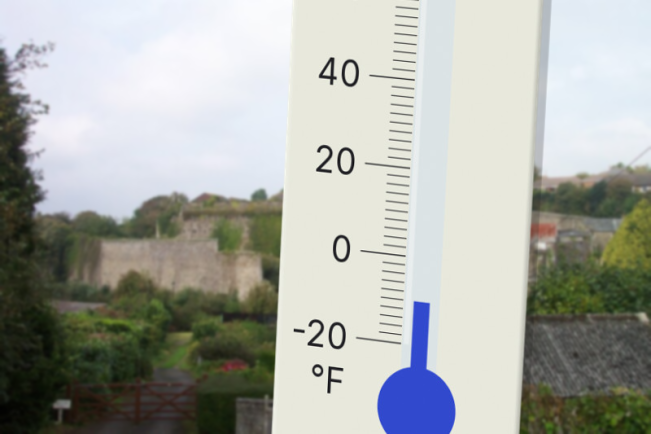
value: -10
